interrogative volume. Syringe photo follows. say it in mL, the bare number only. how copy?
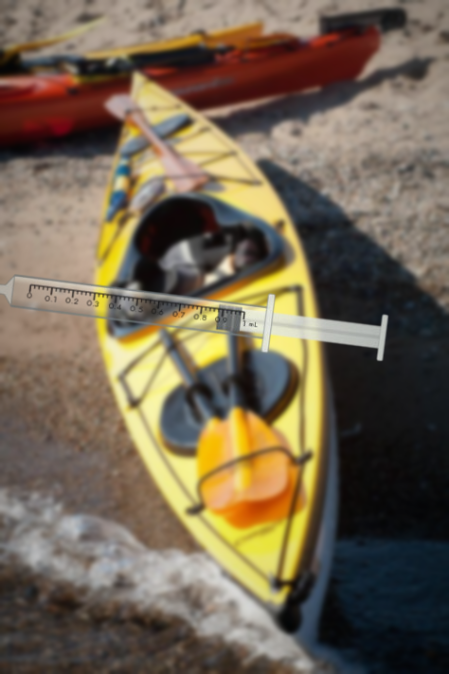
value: 0.88
